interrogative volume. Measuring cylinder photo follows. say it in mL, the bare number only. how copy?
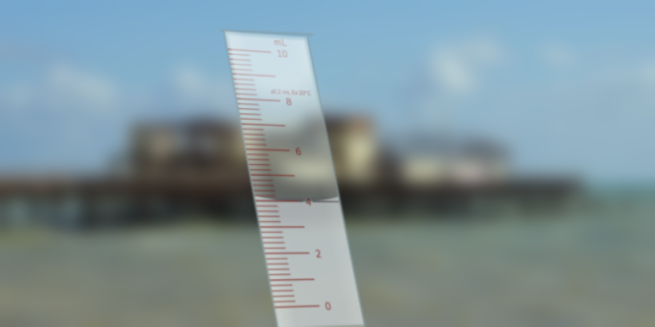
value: 4
